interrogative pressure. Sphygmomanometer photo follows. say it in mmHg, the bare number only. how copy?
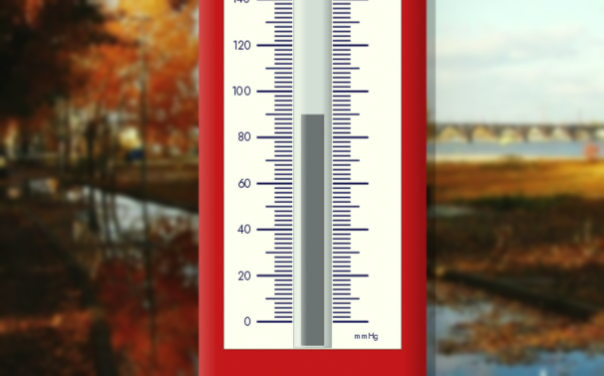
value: 90
